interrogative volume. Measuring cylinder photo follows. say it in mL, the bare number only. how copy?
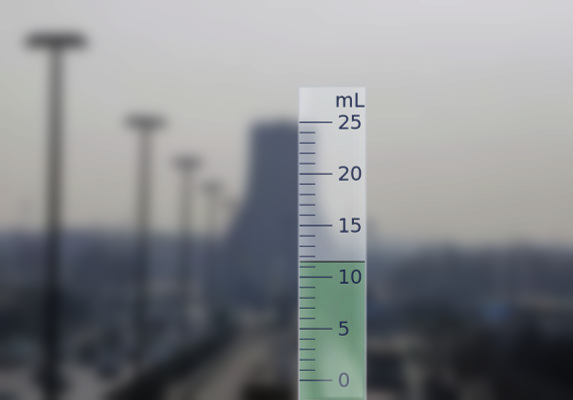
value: 11.5
